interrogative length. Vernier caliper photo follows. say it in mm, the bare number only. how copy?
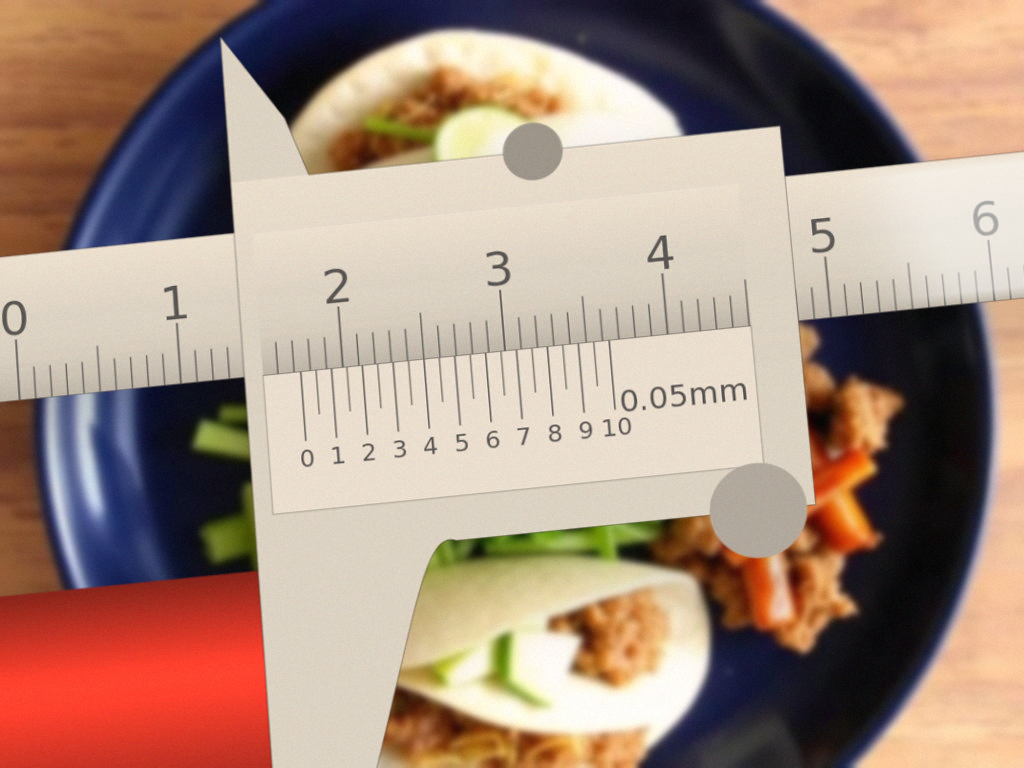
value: 17.4
